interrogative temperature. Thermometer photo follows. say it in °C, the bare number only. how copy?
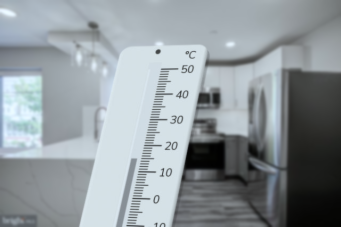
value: 15
